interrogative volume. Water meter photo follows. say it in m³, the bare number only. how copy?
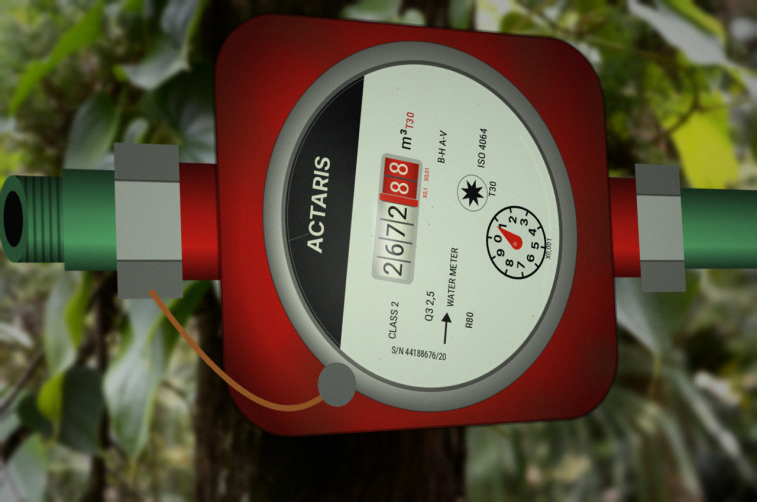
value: 2672.880
